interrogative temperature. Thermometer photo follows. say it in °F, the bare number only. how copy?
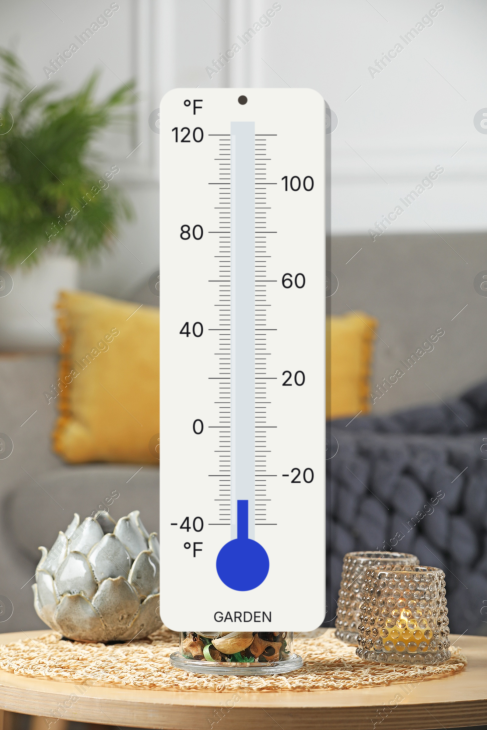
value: -30
